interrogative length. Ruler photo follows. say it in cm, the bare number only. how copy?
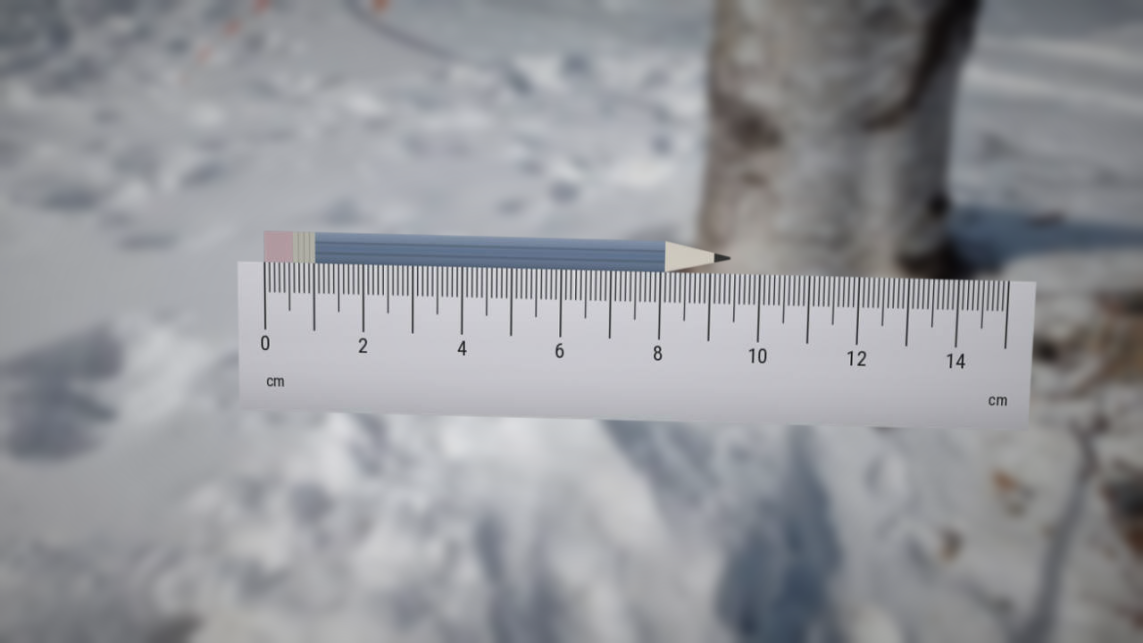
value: 9.4
